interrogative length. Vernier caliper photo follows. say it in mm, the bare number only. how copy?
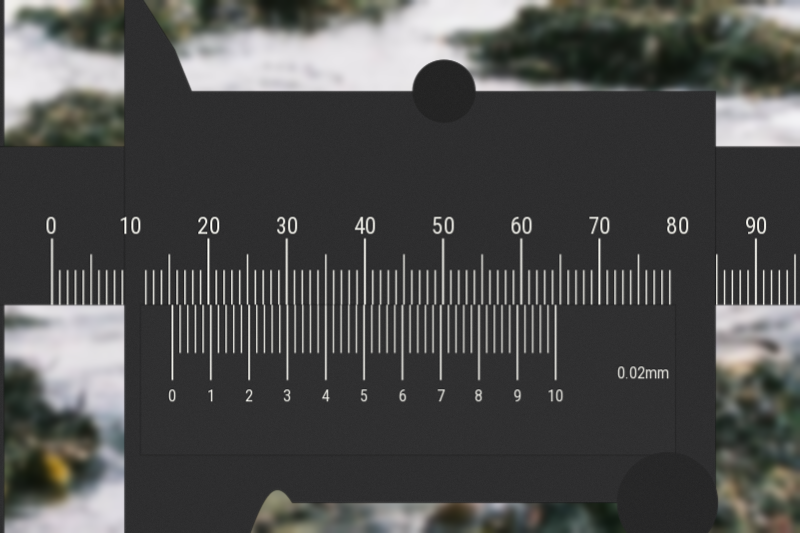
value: 15.4
